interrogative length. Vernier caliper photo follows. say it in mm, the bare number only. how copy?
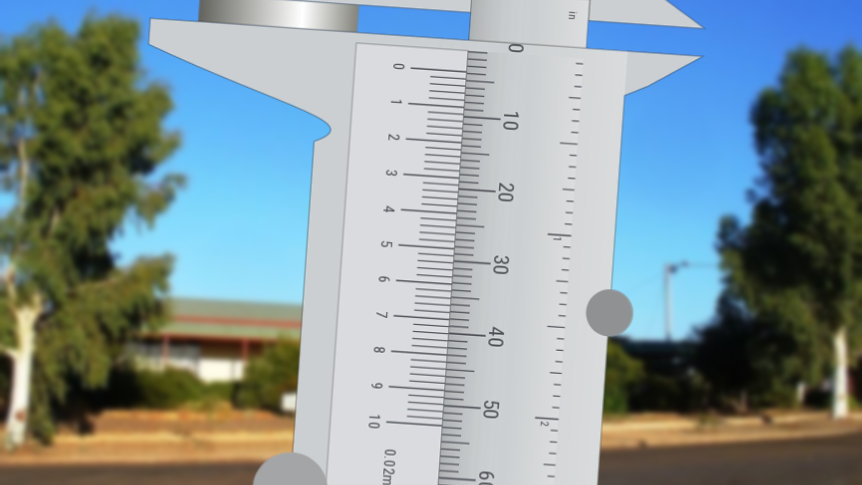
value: 3.8
